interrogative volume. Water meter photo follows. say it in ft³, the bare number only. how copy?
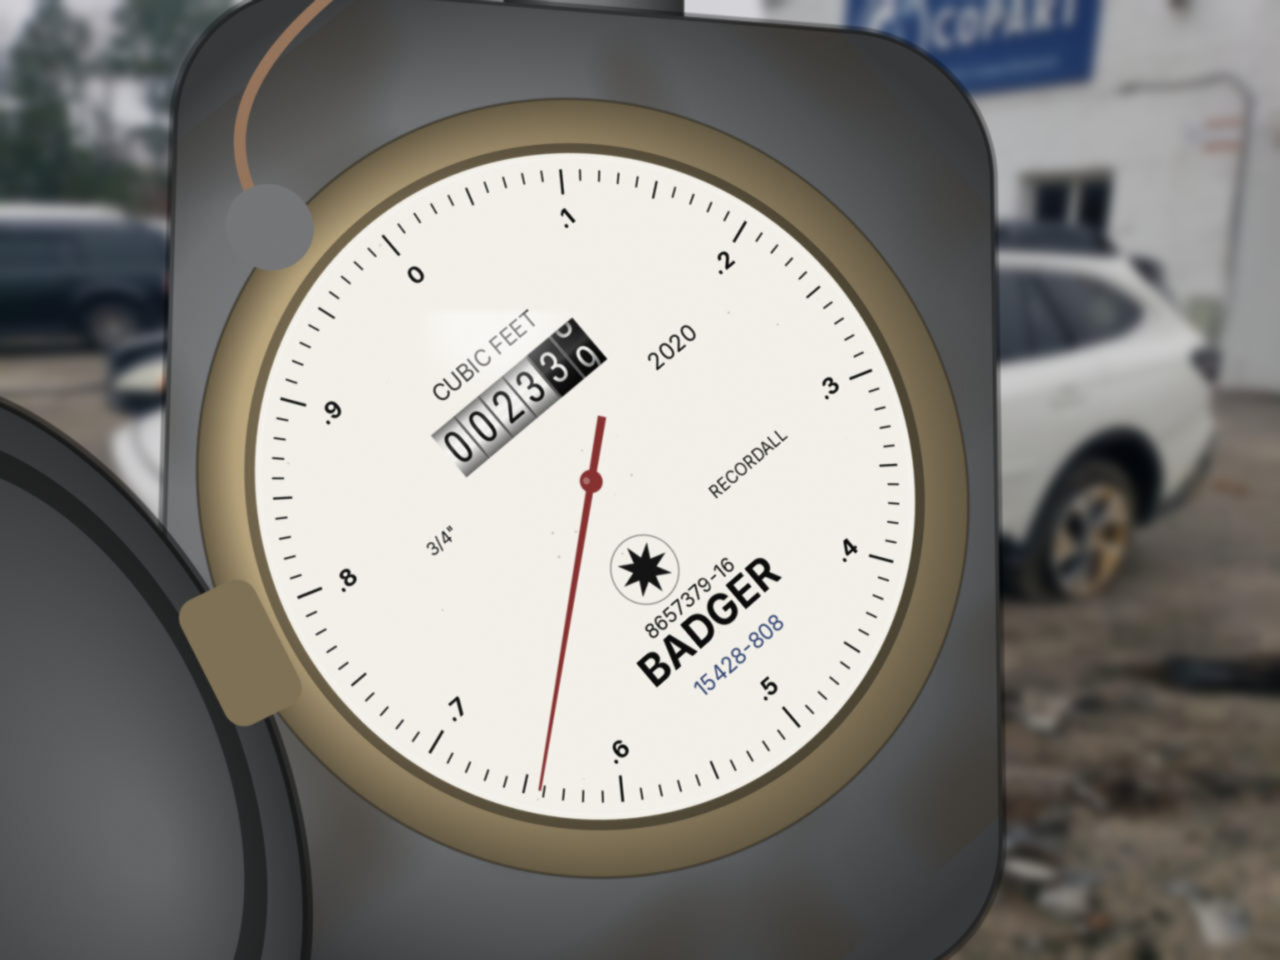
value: 2338.64
